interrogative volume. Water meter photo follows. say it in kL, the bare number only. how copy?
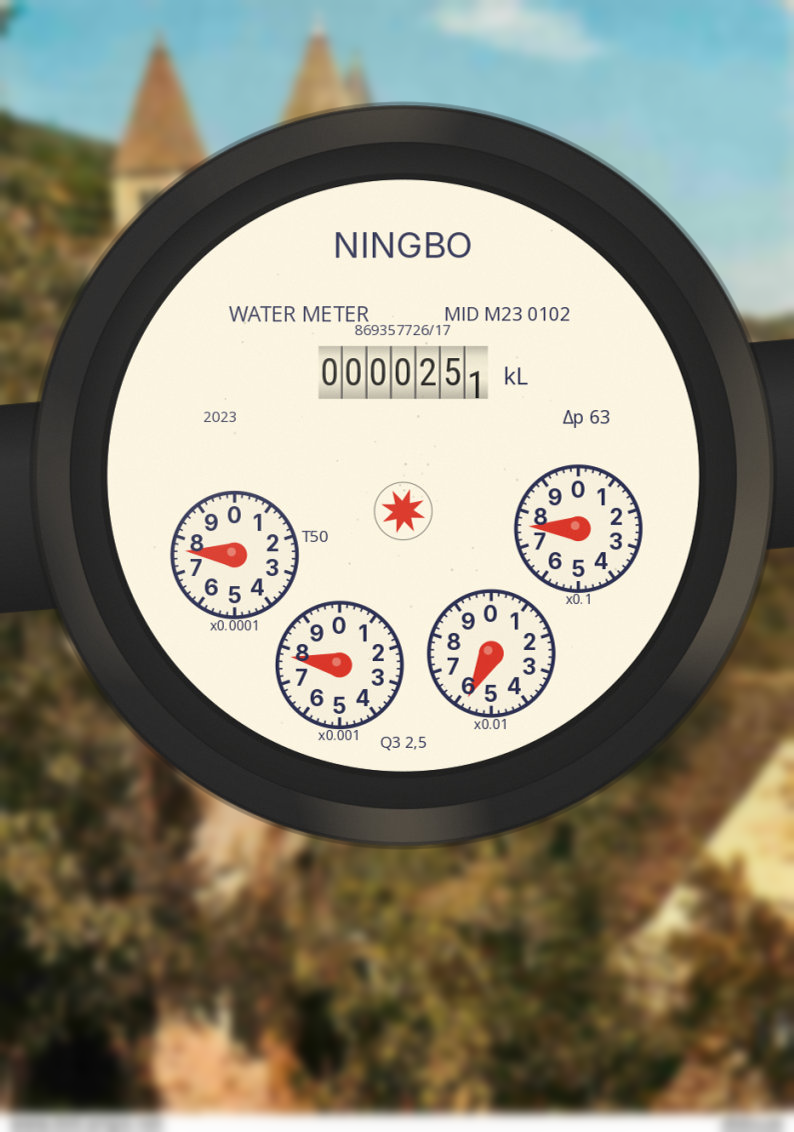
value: 250.7577
